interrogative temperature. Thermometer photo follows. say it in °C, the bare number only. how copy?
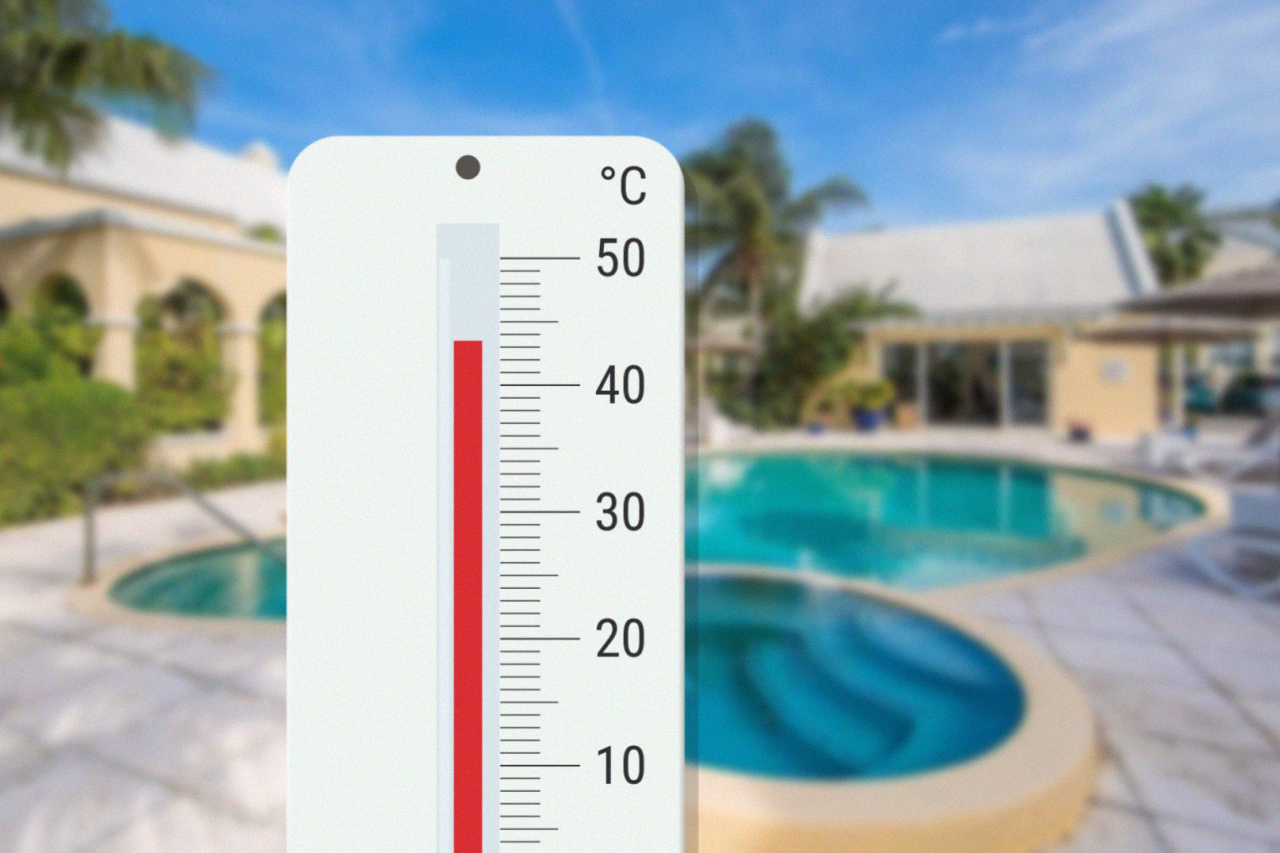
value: 43.5
